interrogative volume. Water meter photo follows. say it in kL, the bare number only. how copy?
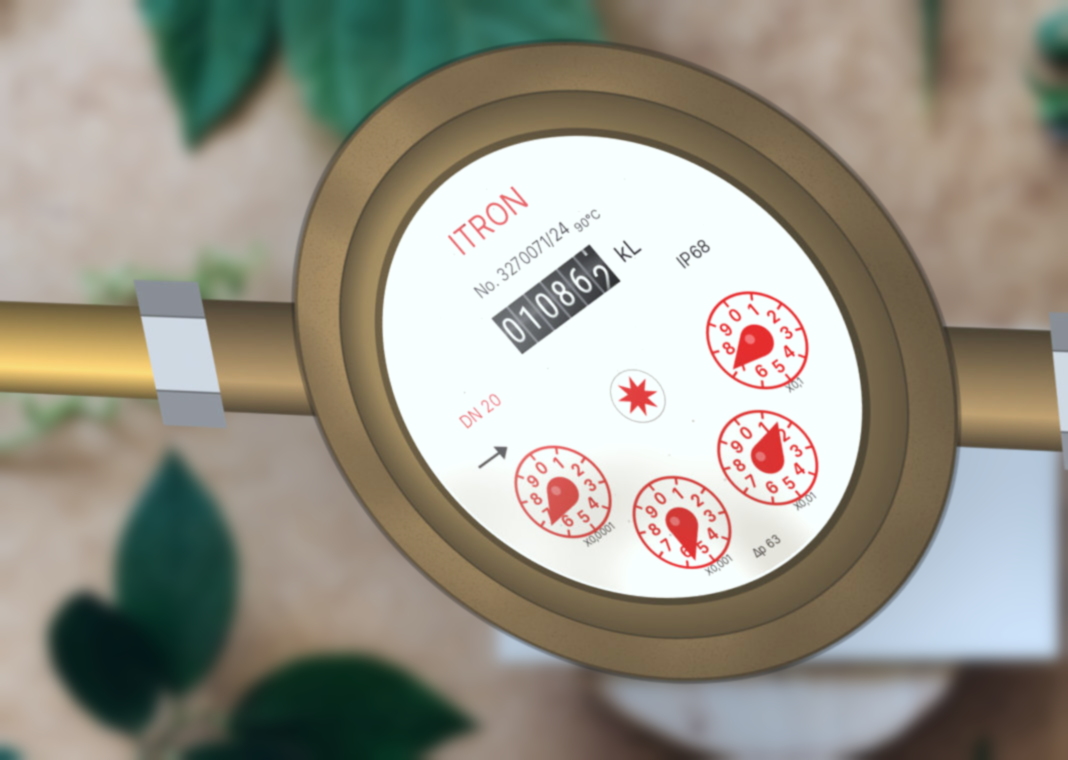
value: 10861.7156
